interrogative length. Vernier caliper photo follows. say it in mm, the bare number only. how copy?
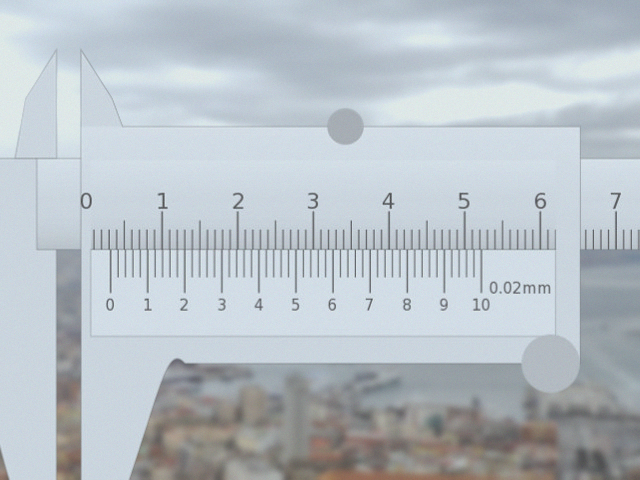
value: 3.2
